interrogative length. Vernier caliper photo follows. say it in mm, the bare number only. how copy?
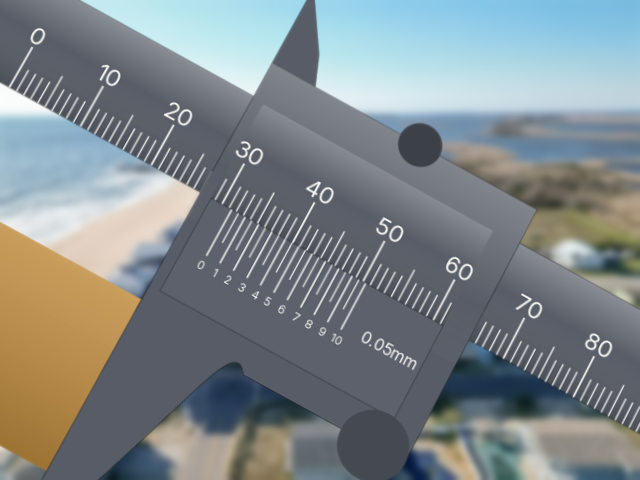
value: 31.4
